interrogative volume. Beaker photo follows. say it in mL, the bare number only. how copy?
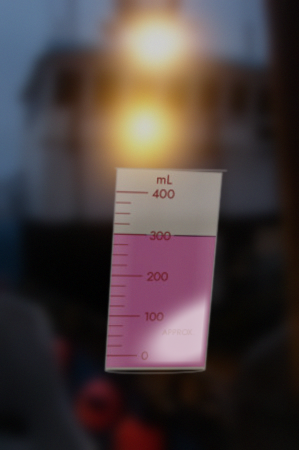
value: 300
